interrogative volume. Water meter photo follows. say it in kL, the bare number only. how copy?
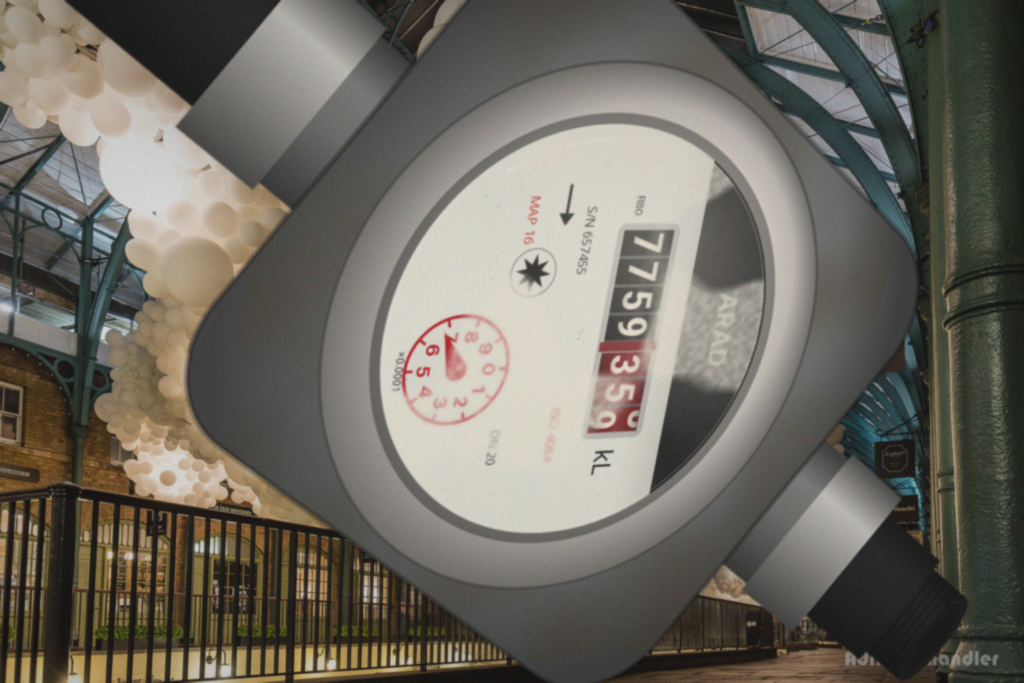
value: 7759.3586
